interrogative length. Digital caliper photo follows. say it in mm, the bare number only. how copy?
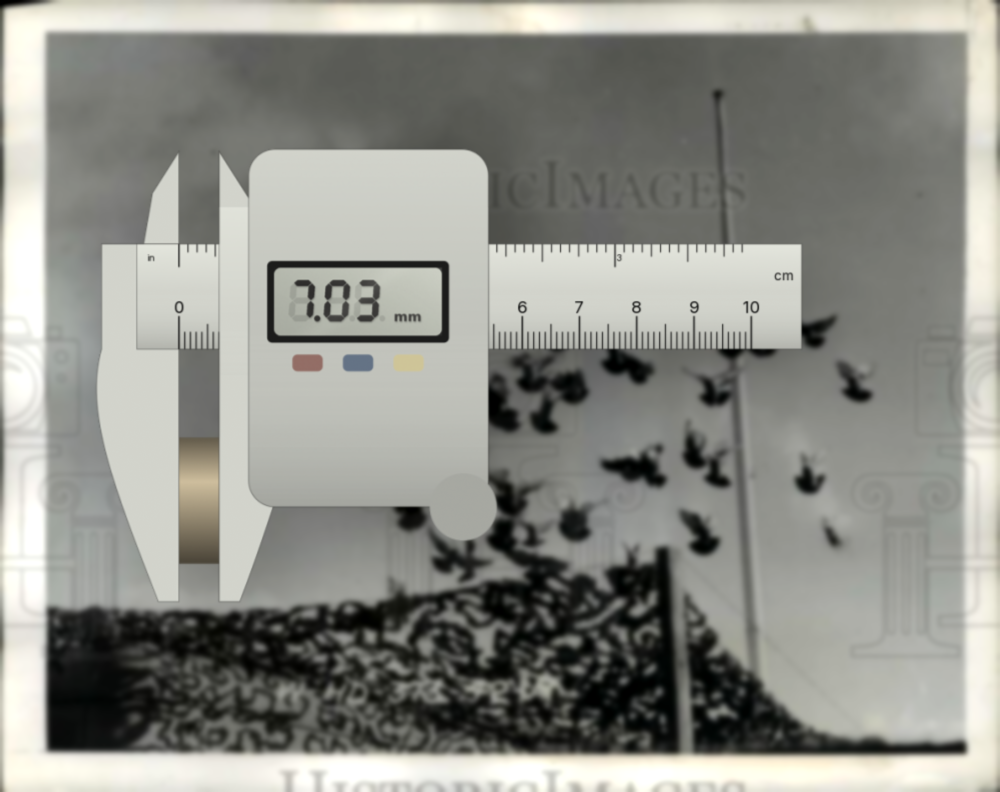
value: 7.03
